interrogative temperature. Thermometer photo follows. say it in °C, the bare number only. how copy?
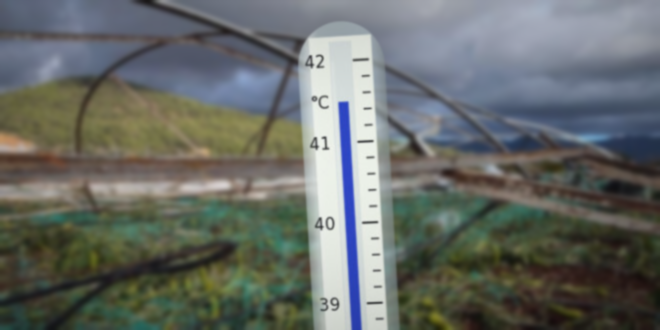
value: 41.5
